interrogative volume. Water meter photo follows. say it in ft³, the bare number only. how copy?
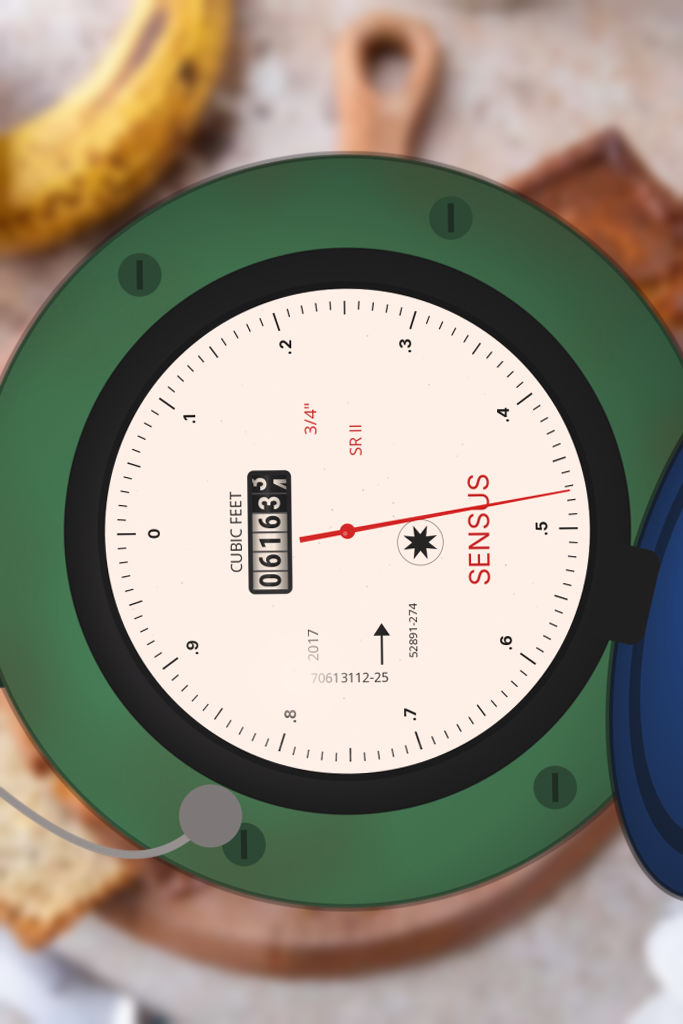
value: 61633.47
